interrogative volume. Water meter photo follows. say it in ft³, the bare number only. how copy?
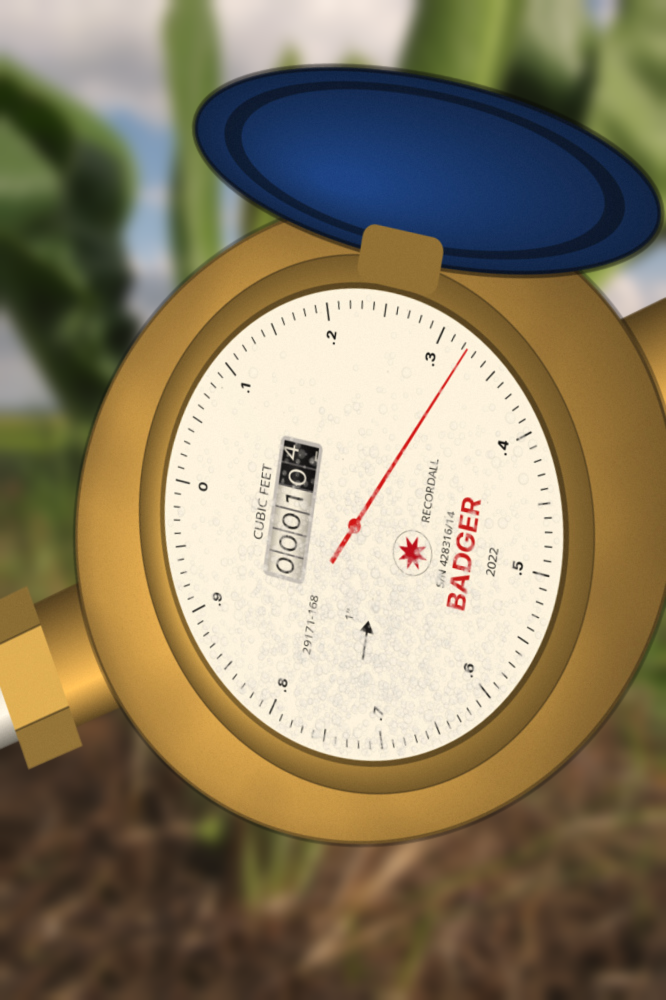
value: 104.32
